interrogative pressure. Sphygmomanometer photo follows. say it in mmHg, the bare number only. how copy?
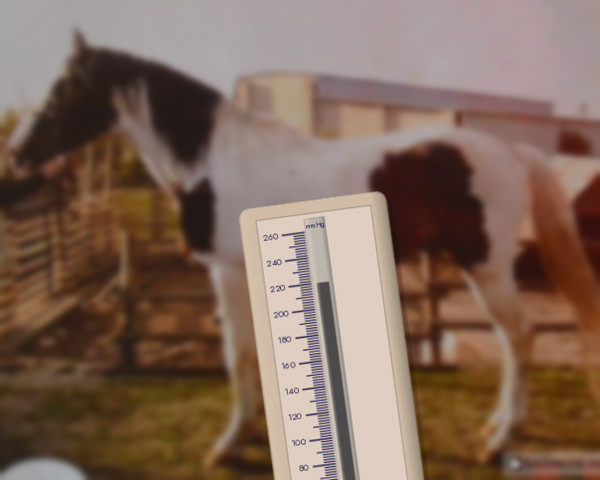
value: 220
